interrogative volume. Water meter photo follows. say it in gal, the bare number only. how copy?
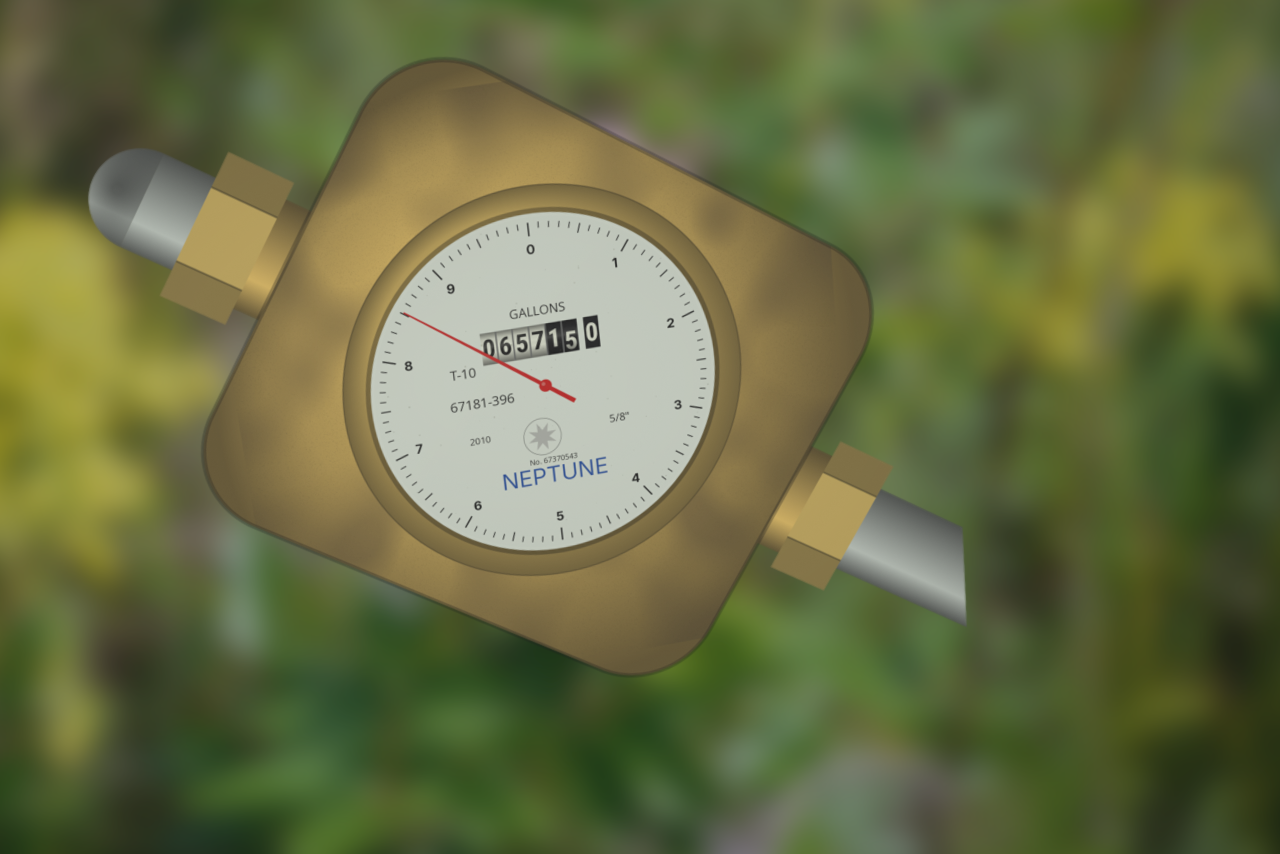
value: 657148.5
